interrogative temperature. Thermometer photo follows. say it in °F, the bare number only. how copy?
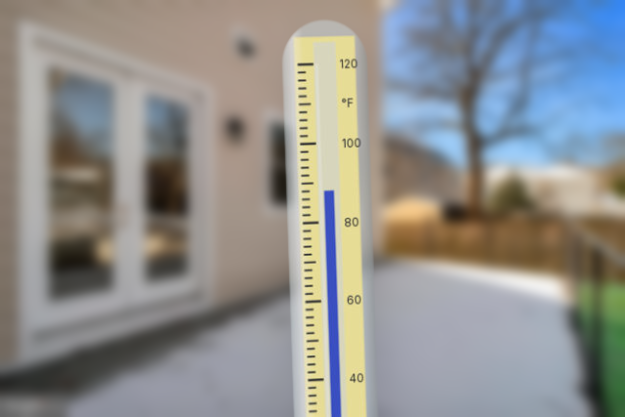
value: 88
